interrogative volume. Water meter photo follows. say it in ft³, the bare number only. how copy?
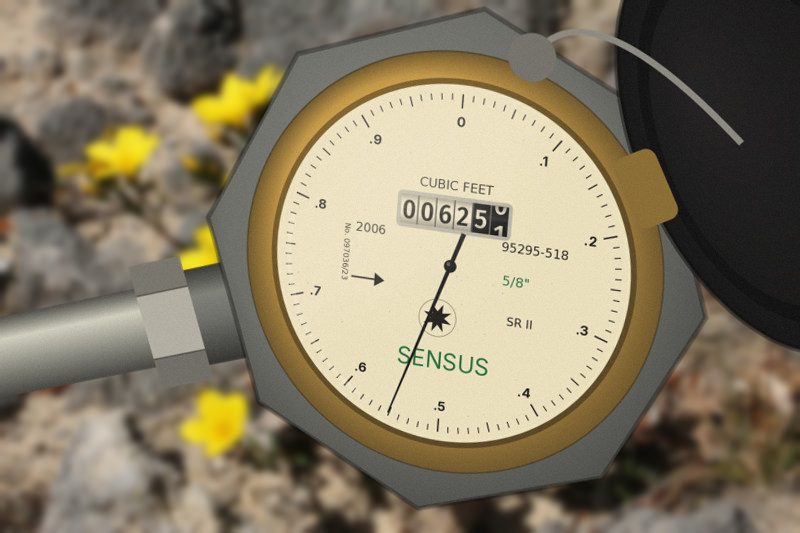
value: 6250.55
